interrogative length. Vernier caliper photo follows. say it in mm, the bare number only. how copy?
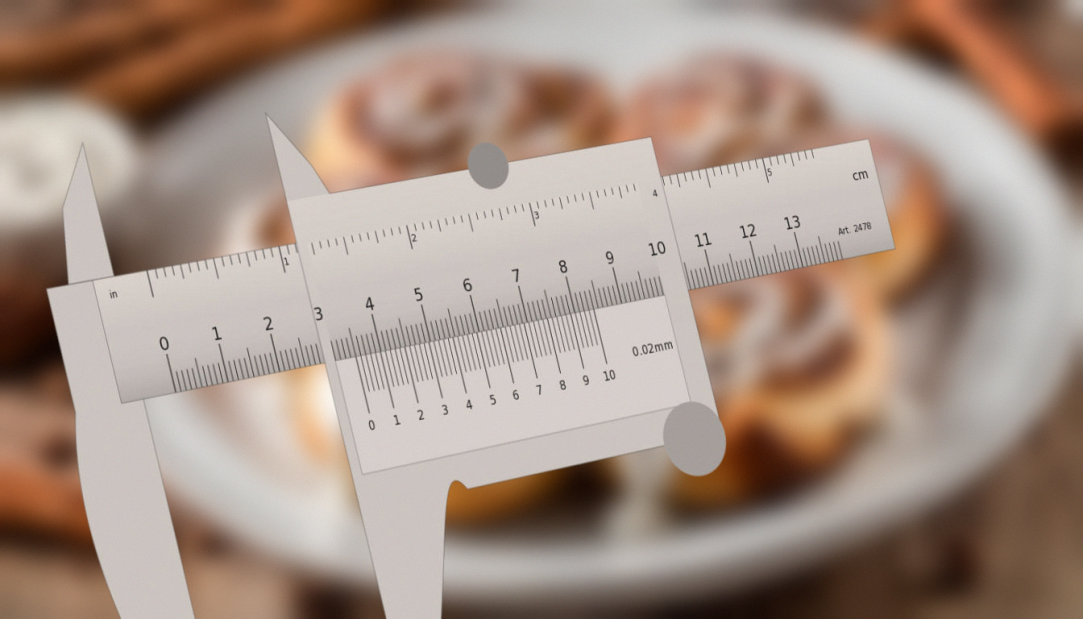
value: 35.0
